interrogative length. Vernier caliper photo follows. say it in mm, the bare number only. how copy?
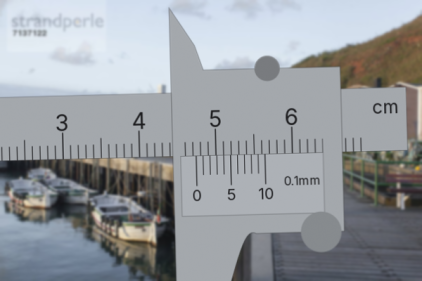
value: 47.4
